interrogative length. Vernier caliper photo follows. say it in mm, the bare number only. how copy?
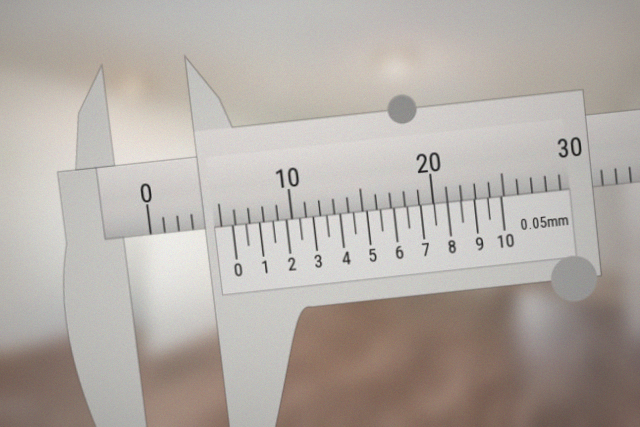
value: 5.8
